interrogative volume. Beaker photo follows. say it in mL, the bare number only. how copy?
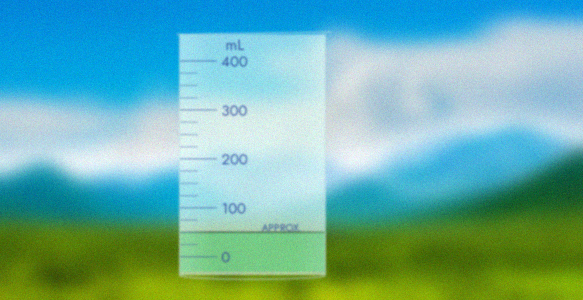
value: 50
